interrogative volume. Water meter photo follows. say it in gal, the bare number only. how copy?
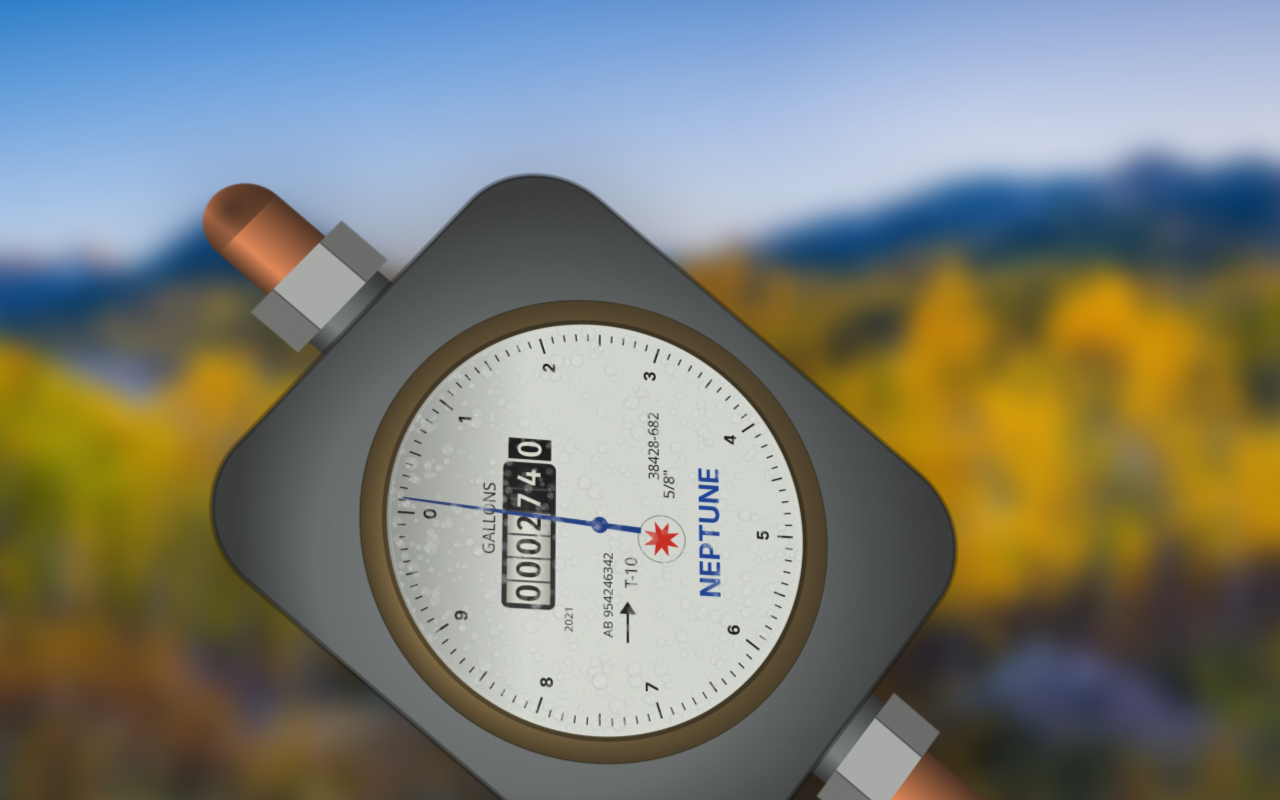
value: 2740.1
